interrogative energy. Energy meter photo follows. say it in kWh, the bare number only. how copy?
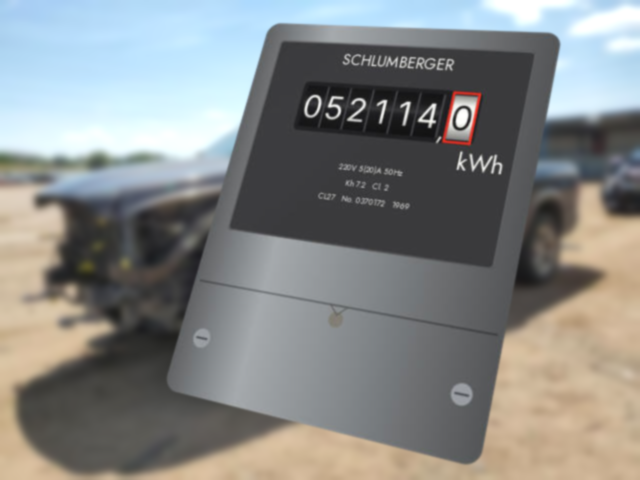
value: 52114.0
